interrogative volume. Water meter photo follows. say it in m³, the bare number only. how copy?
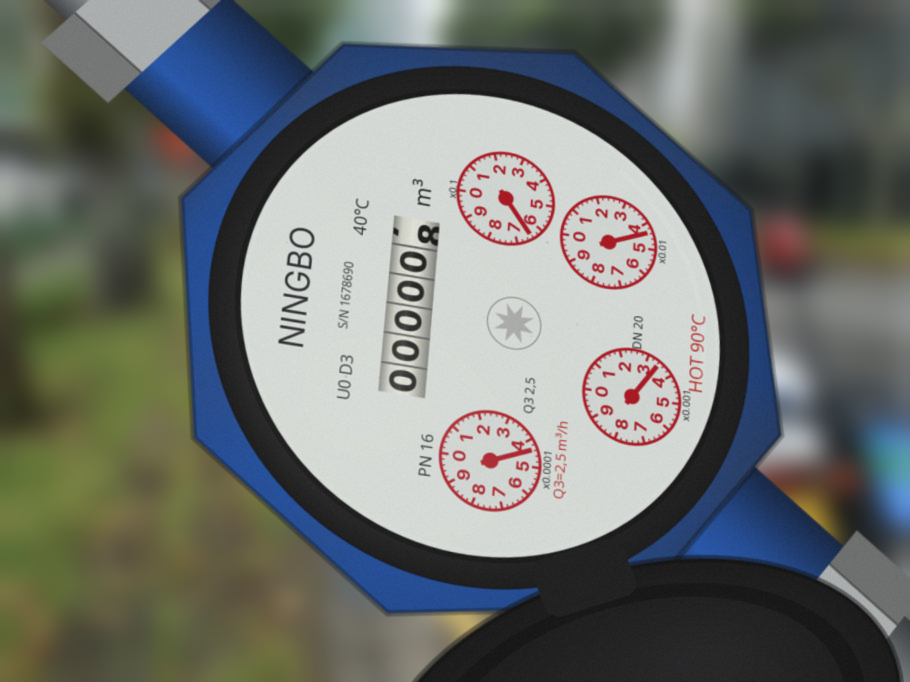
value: 7.6434
